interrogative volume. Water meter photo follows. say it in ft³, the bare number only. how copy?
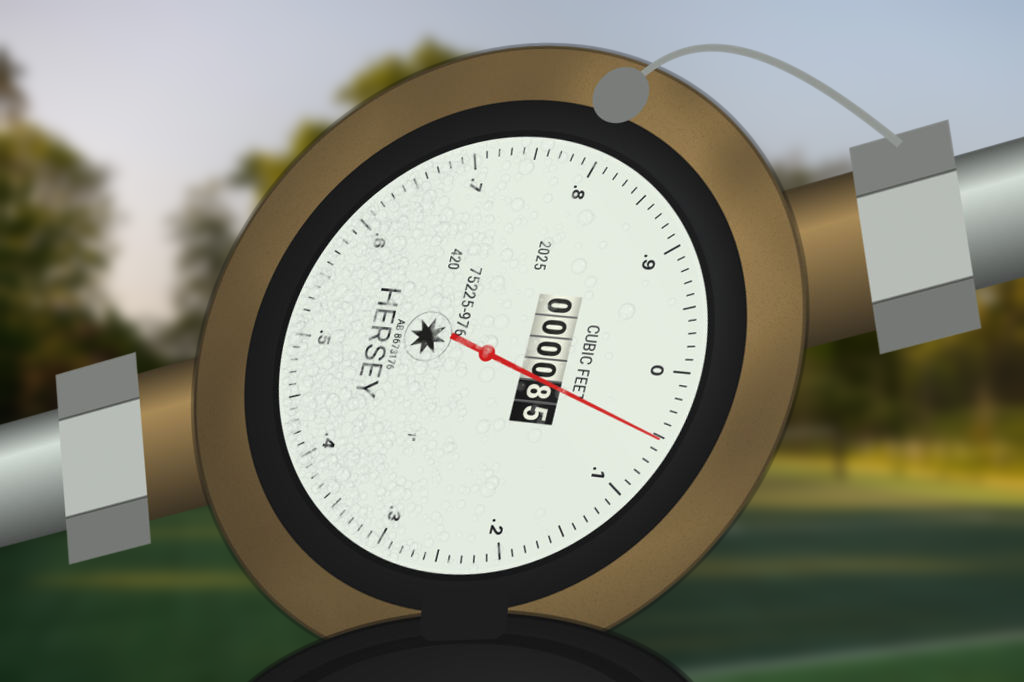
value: 85.05
